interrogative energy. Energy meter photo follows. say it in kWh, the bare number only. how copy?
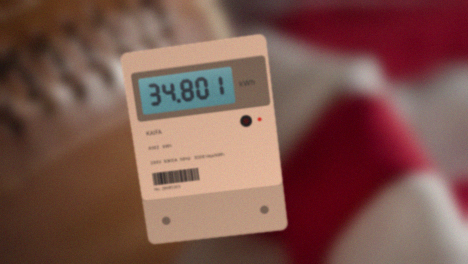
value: 34.801
